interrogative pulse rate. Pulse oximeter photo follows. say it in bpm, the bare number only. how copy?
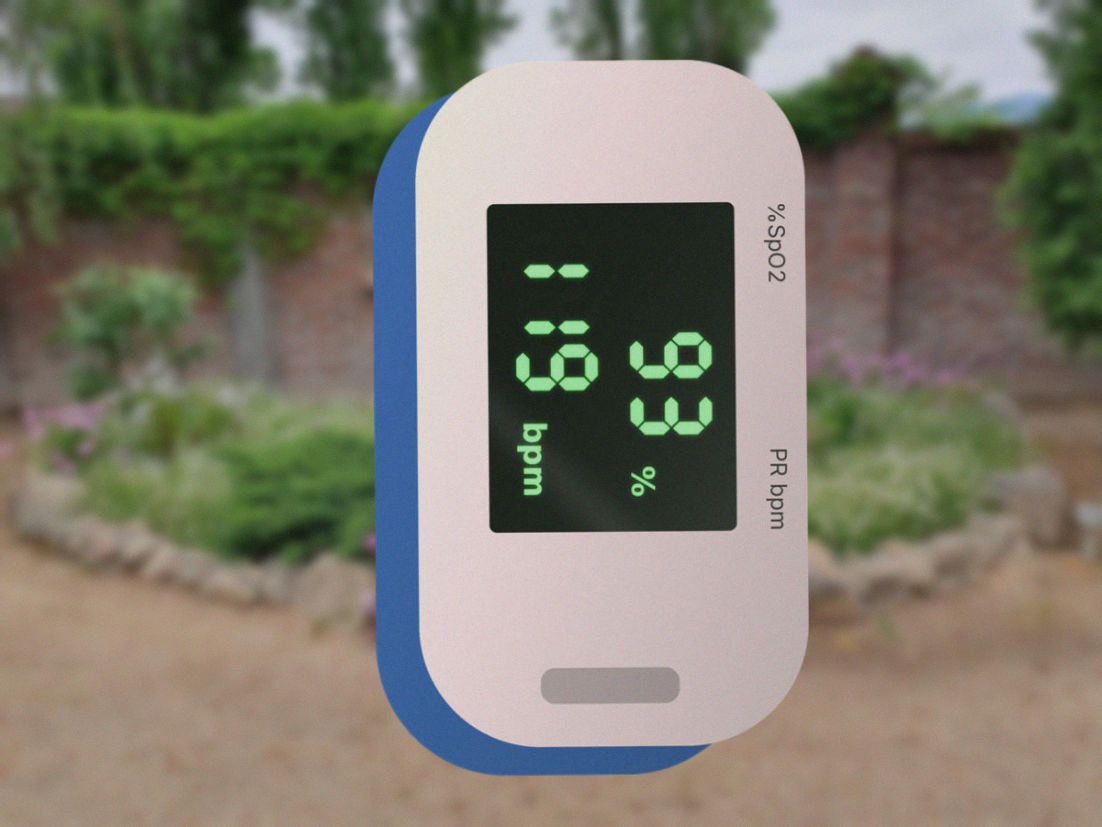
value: 119
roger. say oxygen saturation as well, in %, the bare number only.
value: 93
